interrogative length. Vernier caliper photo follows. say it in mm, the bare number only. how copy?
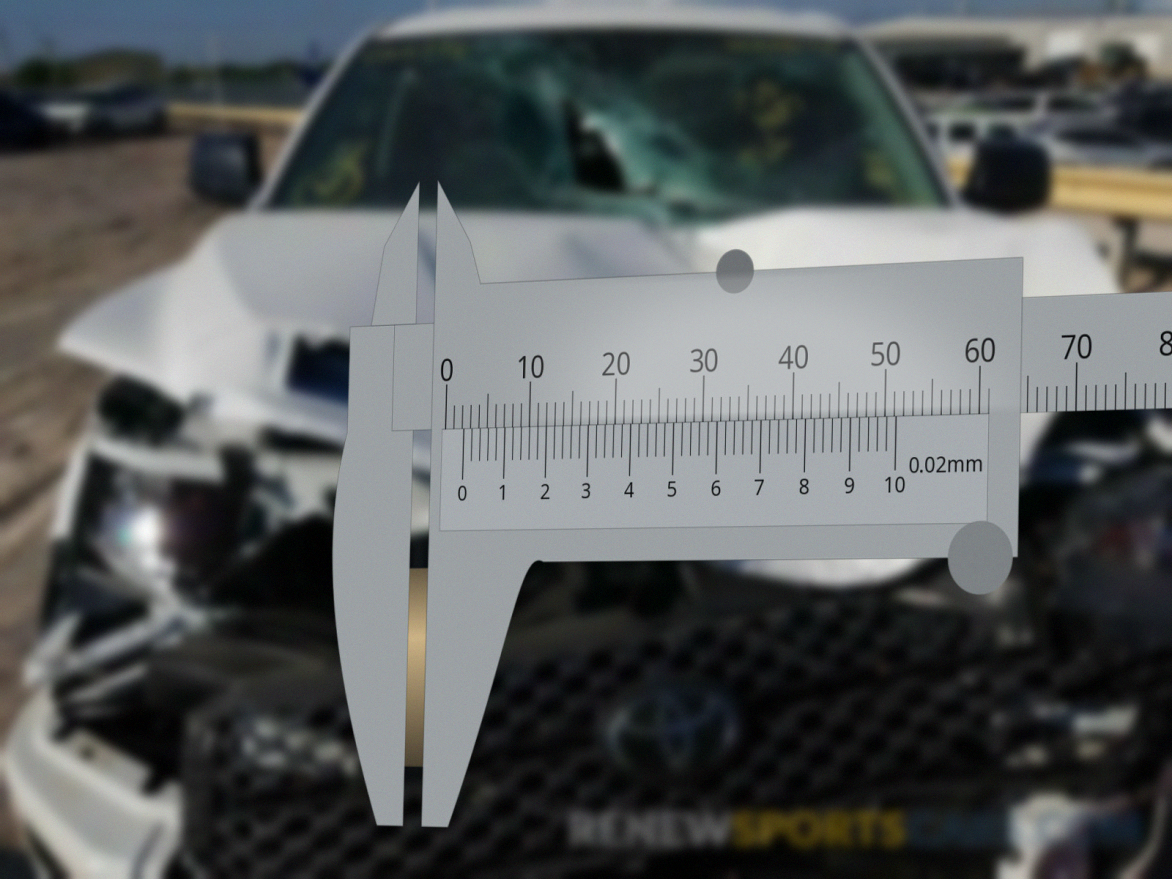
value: 2.2
